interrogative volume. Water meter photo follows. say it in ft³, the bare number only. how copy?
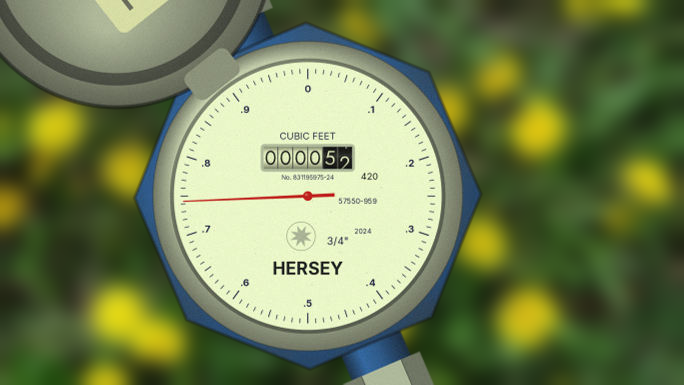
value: 51.74
